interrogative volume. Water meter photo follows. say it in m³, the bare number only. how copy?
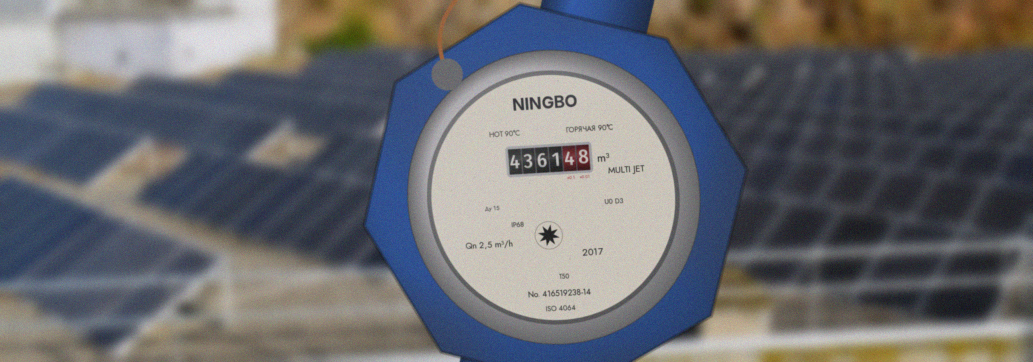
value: 4361.48
